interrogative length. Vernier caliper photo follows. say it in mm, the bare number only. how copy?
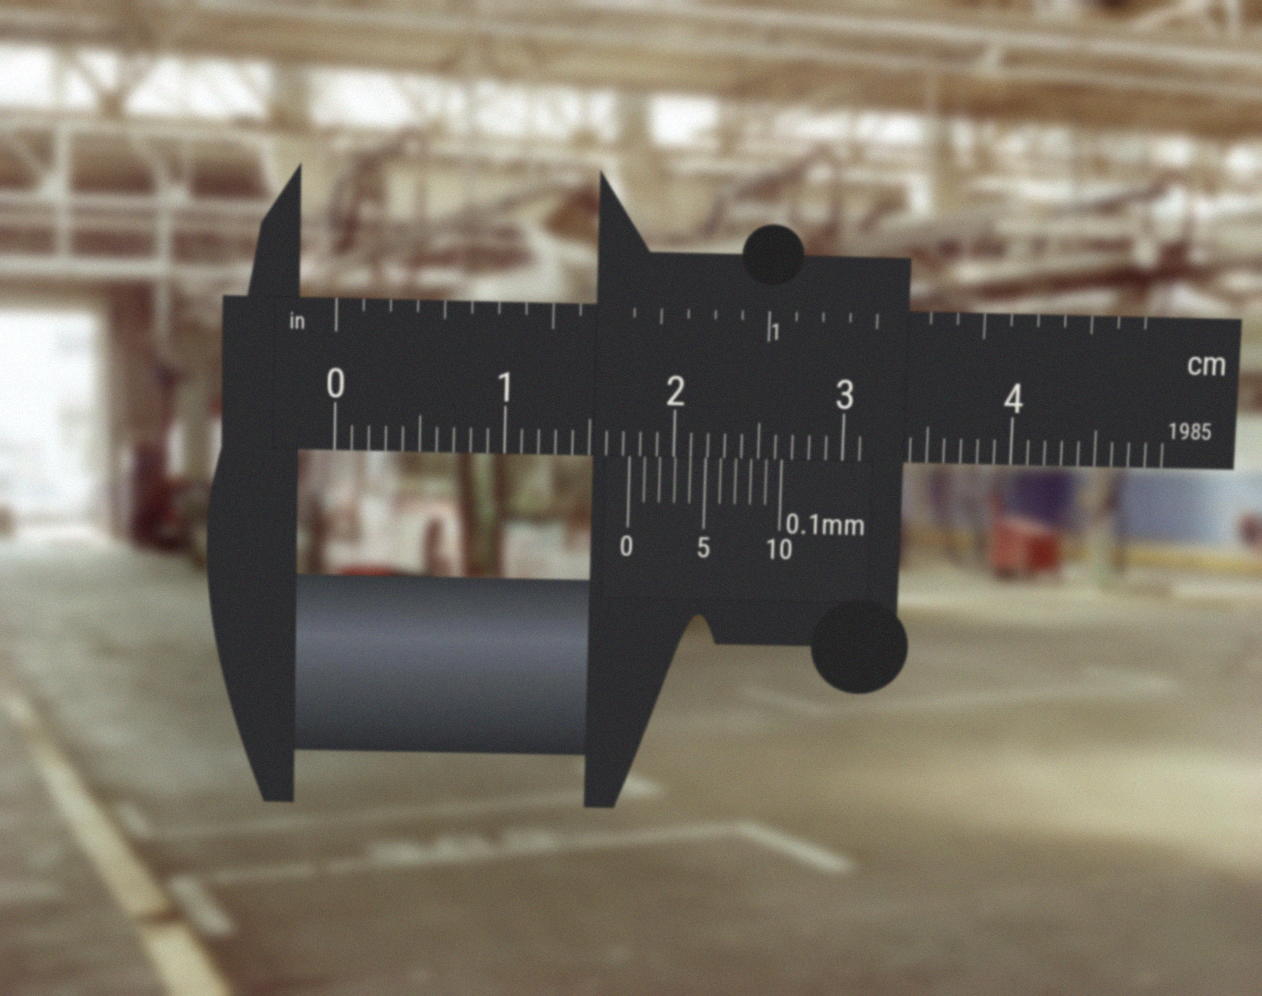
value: 17.4
